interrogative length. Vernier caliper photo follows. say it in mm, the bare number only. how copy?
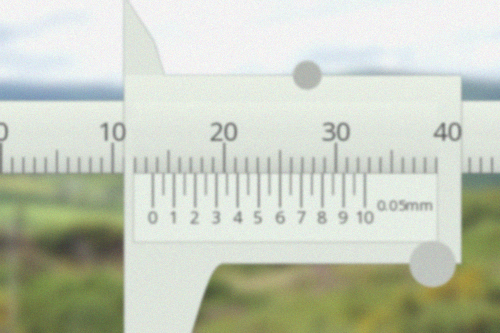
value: 13.6
